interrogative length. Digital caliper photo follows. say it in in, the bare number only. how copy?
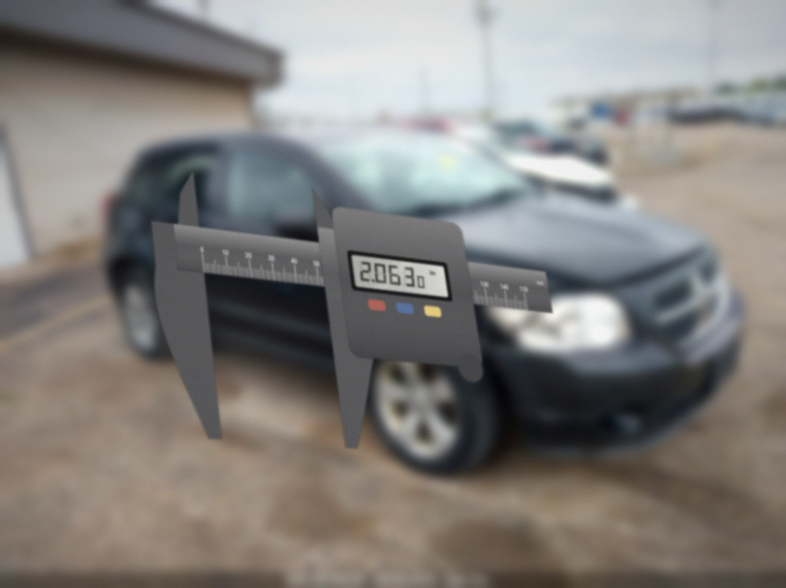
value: 2.0630
